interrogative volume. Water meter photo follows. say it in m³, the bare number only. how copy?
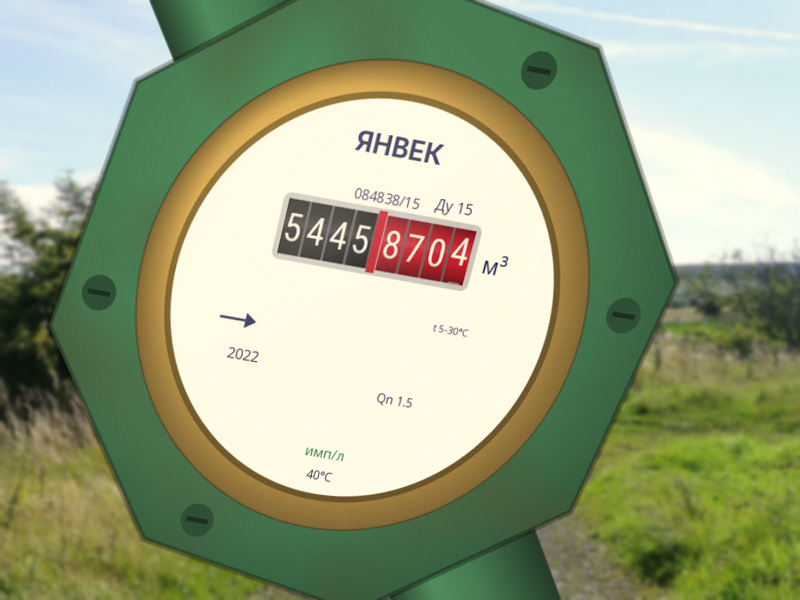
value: 5445.8704
